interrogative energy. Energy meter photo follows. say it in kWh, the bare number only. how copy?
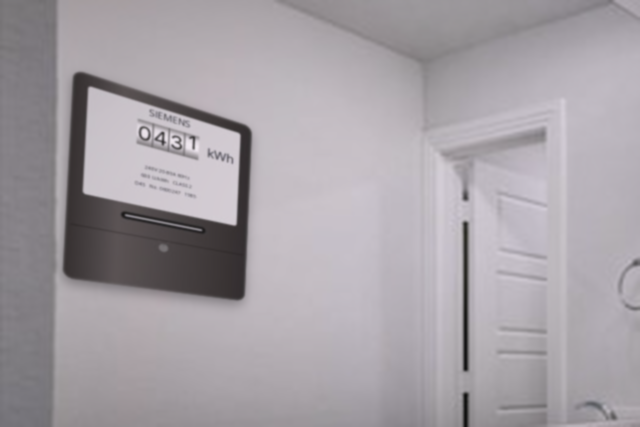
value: 431
